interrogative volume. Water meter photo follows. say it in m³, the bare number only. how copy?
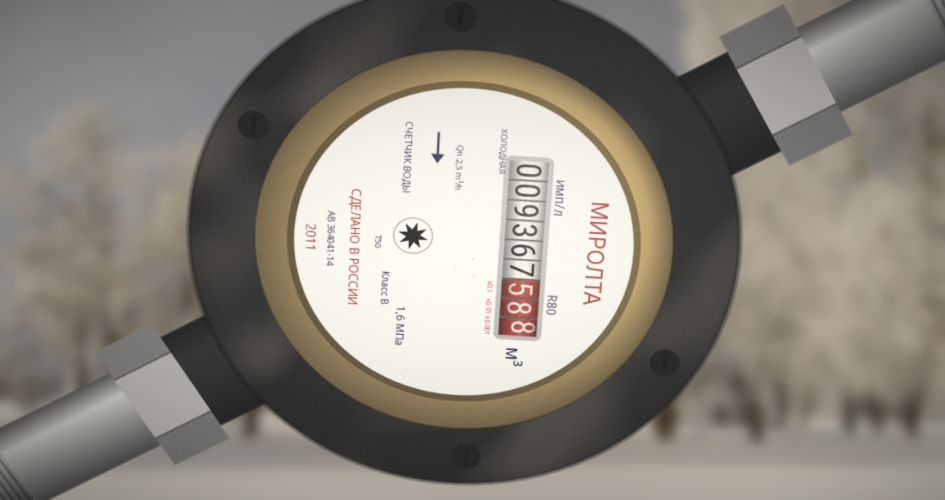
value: 9367.588
